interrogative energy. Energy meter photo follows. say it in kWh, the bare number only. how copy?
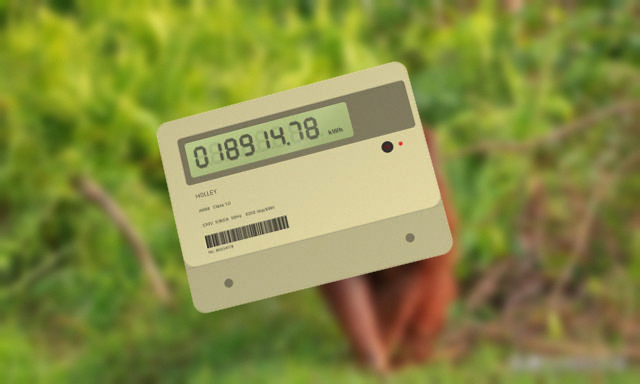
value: 18914.78
